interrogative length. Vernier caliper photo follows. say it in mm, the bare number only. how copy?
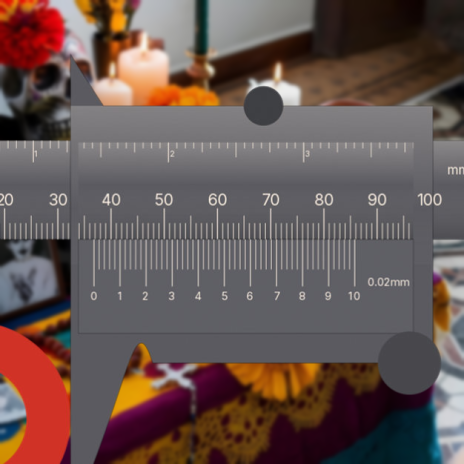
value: 36.8
